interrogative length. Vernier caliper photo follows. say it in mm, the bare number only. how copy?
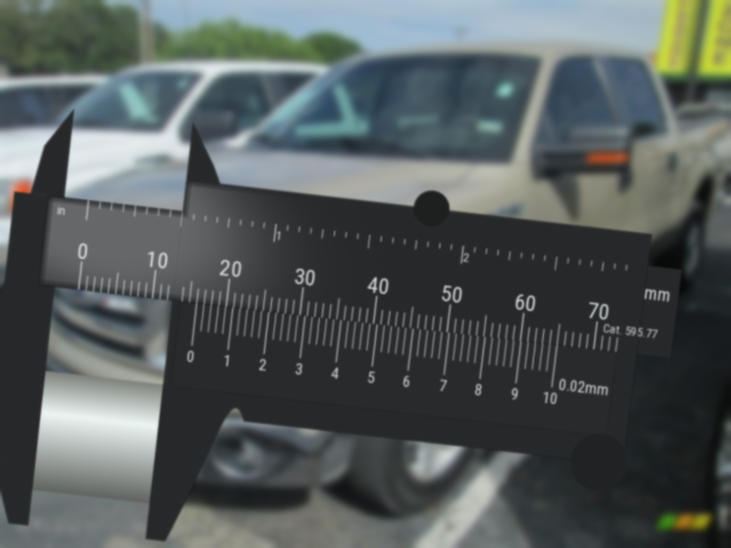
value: 16.0
